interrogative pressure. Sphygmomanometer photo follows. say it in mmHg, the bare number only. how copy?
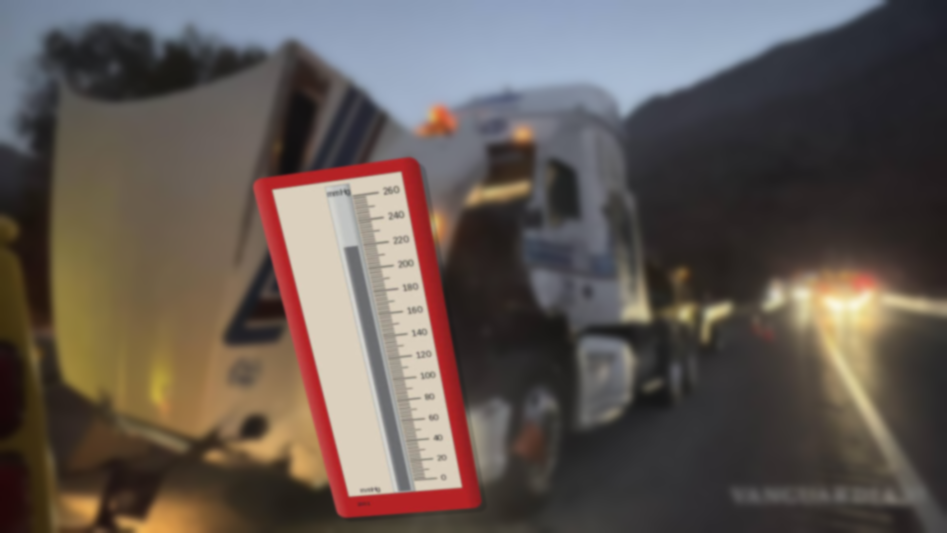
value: 220
